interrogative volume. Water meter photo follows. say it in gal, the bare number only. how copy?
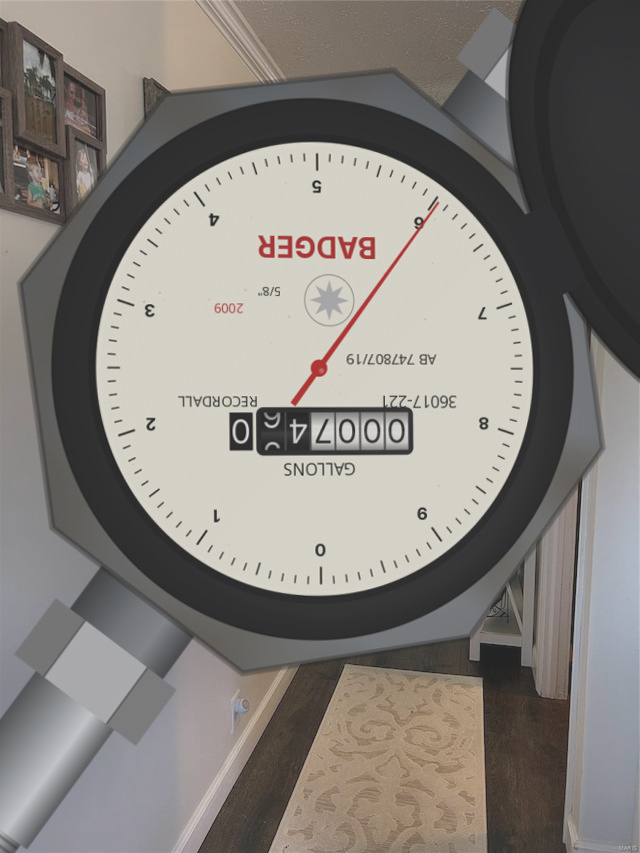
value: 7456.0
